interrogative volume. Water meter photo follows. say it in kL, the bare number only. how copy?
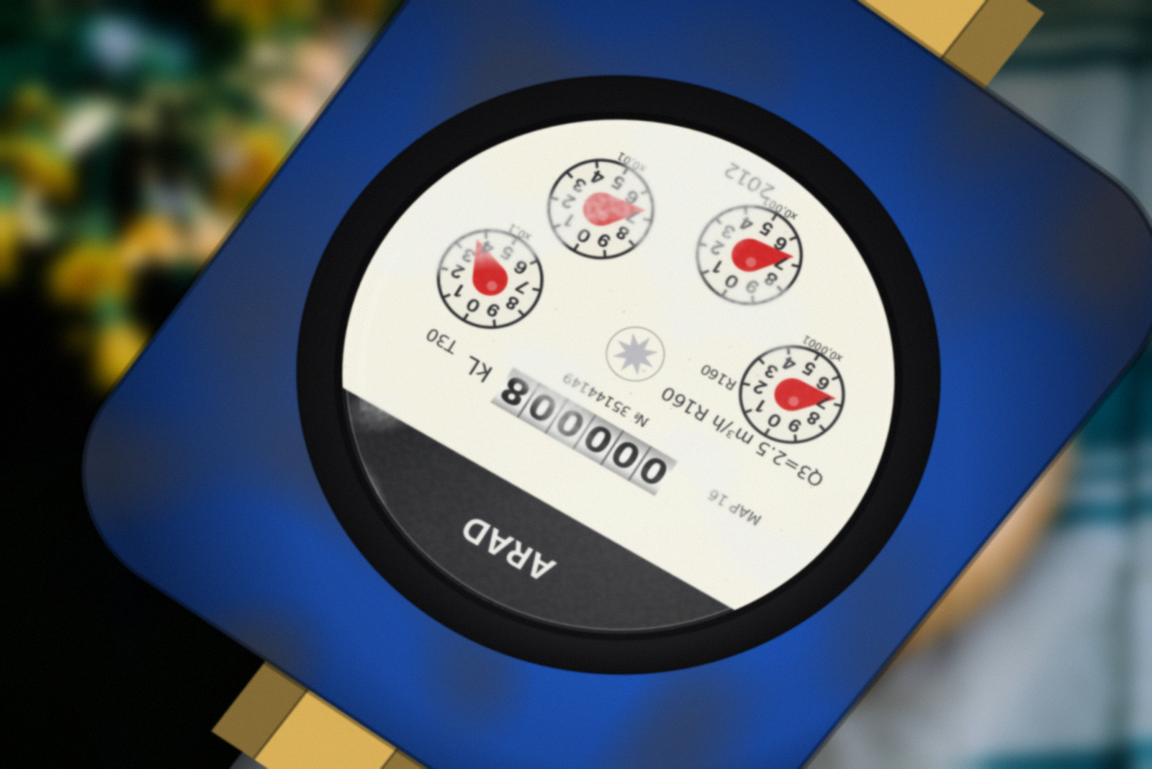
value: 8.3666
